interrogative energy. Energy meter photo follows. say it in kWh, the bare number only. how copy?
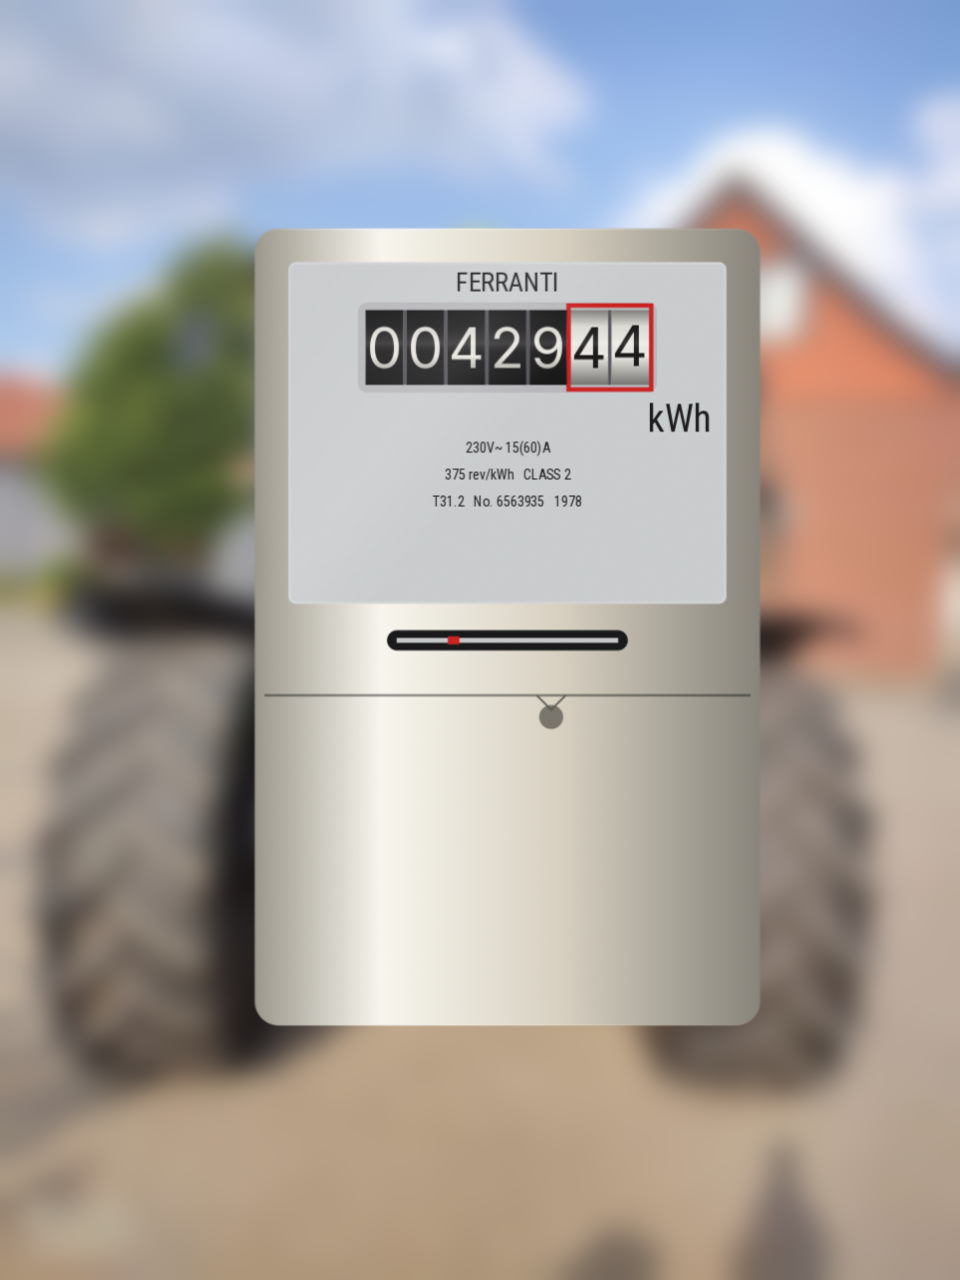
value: 429.44
